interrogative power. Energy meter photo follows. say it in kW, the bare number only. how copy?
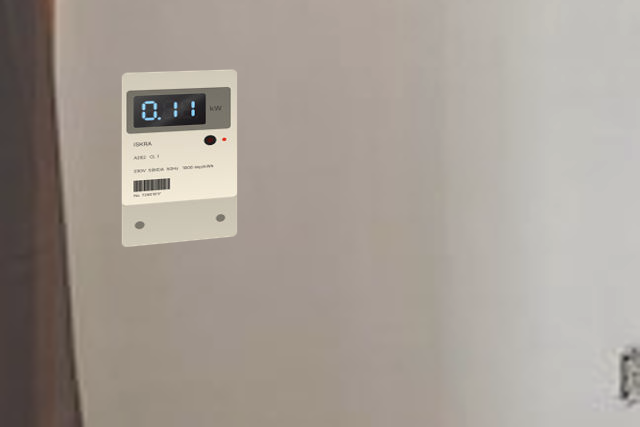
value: 0.11
